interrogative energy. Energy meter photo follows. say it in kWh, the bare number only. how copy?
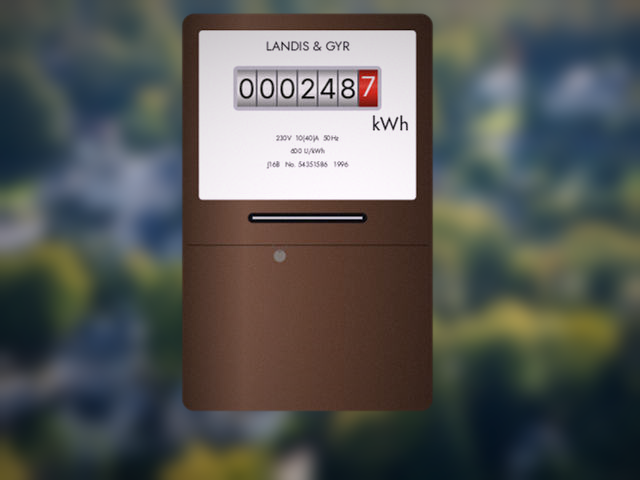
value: 248.7
